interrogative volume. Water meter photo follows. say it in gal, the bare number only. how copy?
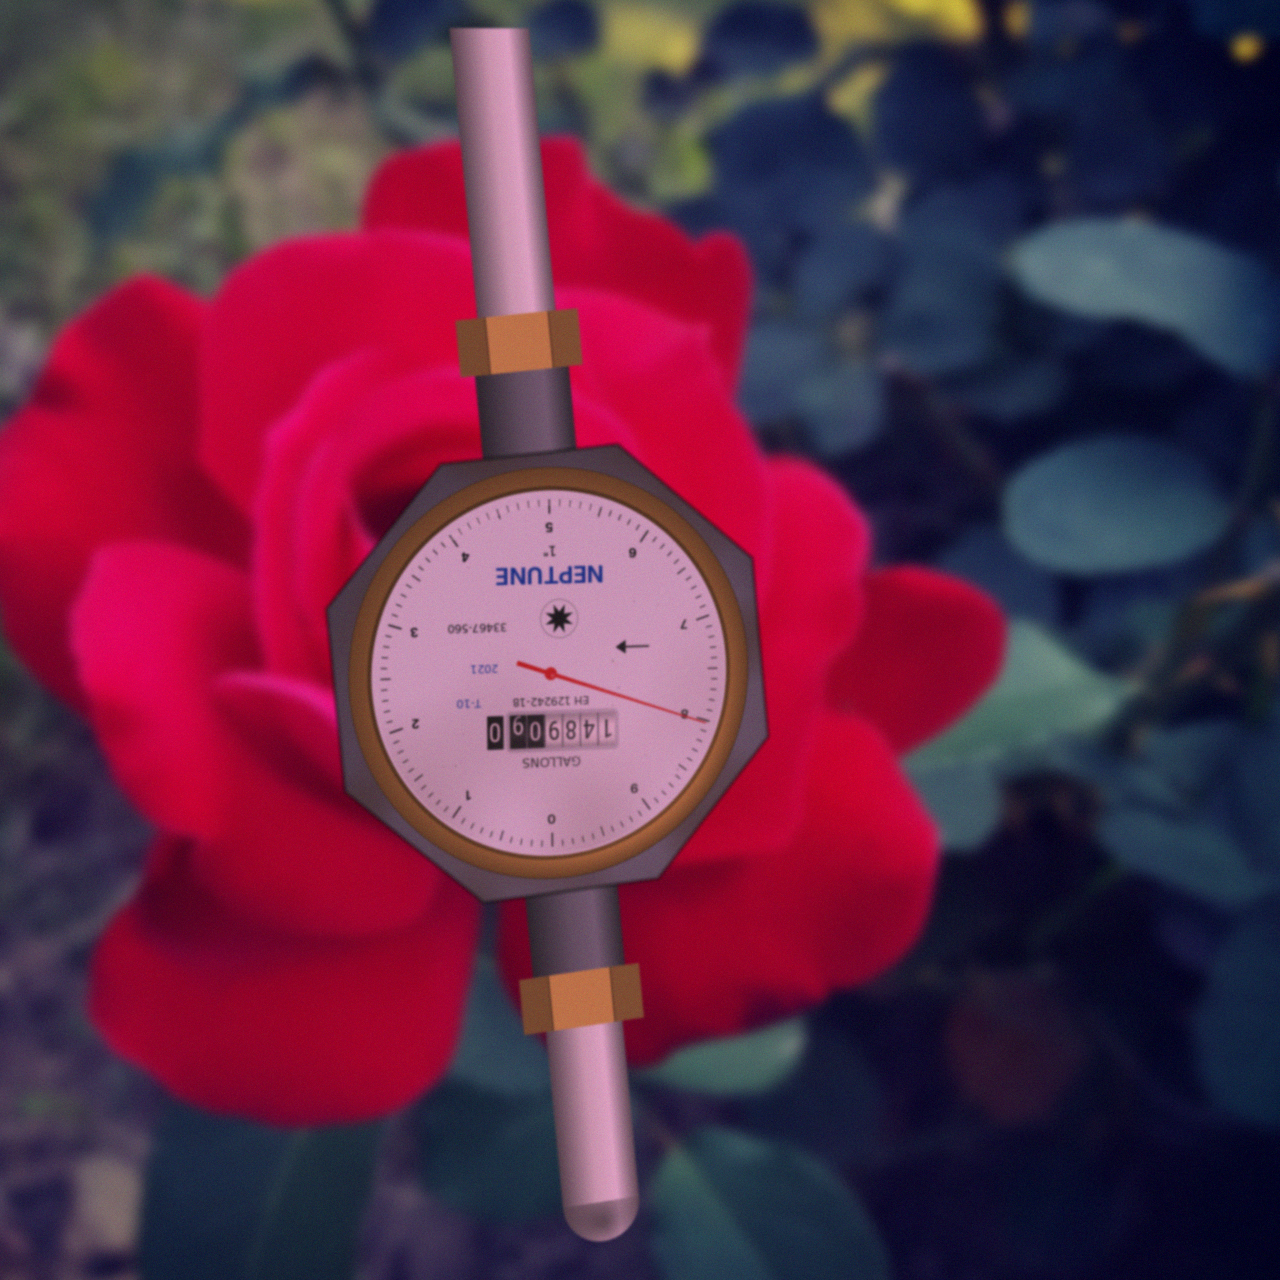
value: 1489088.0
